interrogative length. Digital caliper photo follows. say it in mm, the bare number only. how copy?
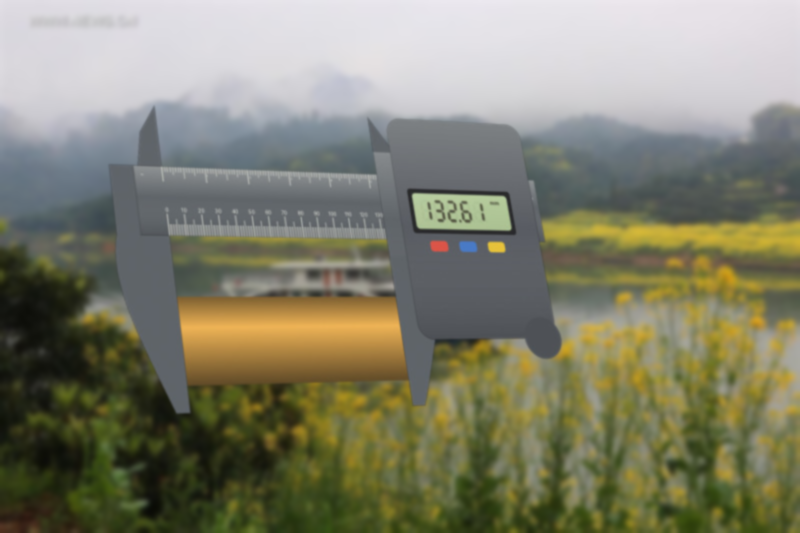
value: 132.61
